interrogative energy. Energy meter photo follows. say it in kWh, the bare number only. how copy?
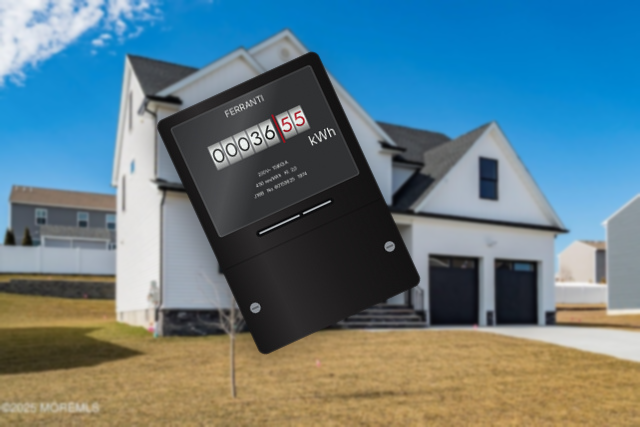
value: 36.55
